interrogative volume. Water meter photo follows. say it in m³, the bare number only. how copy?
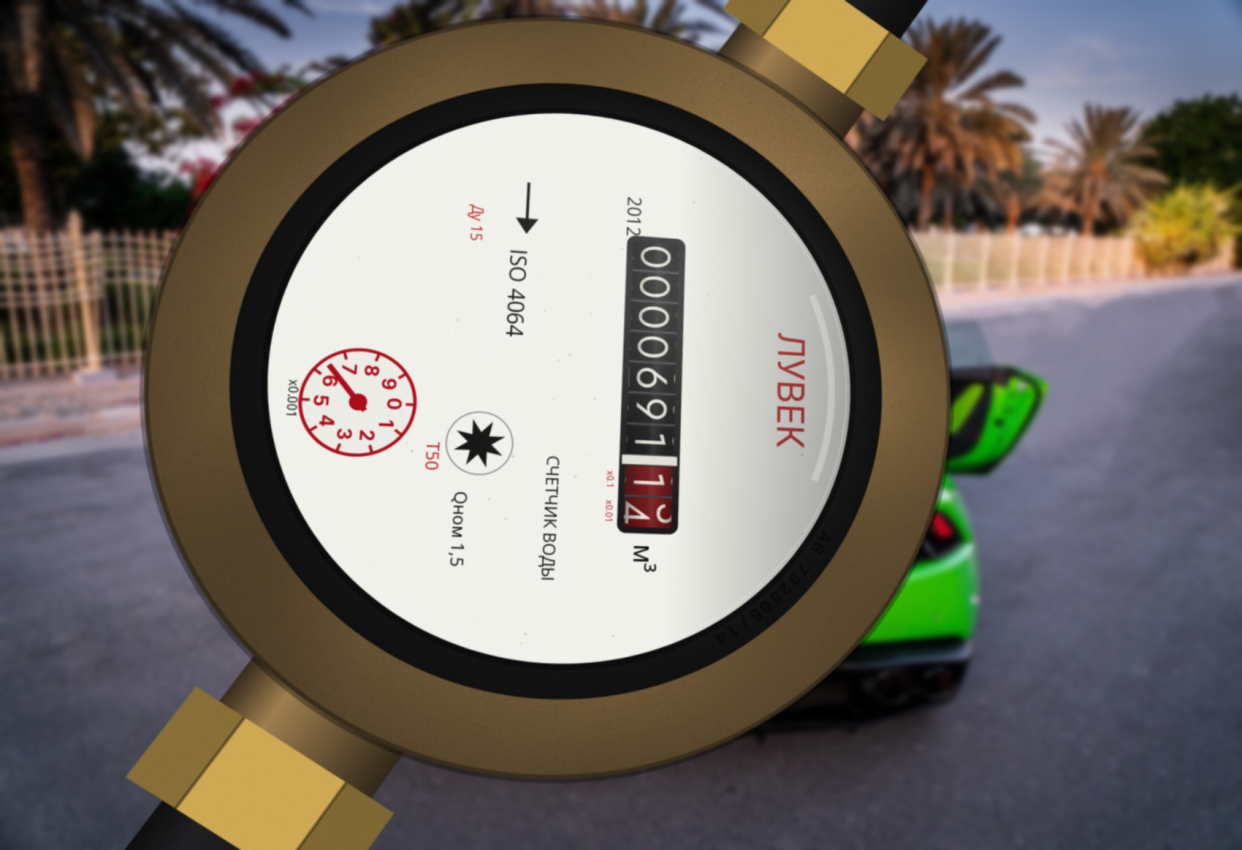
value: 691.136
